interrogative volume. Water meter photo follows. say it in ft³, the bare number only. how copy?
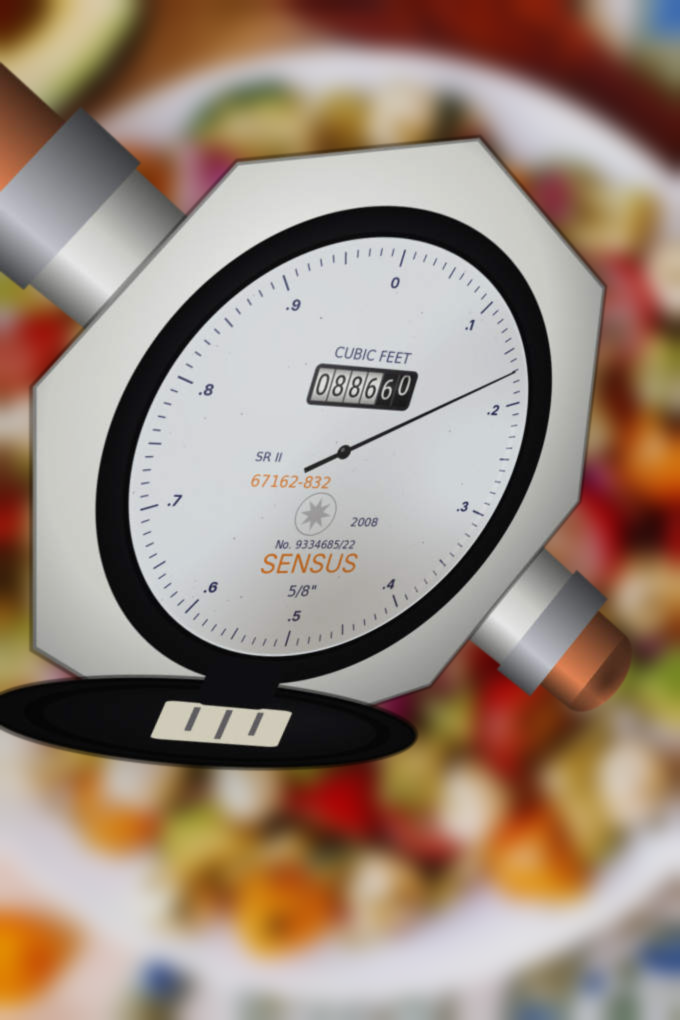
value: 88660.17
